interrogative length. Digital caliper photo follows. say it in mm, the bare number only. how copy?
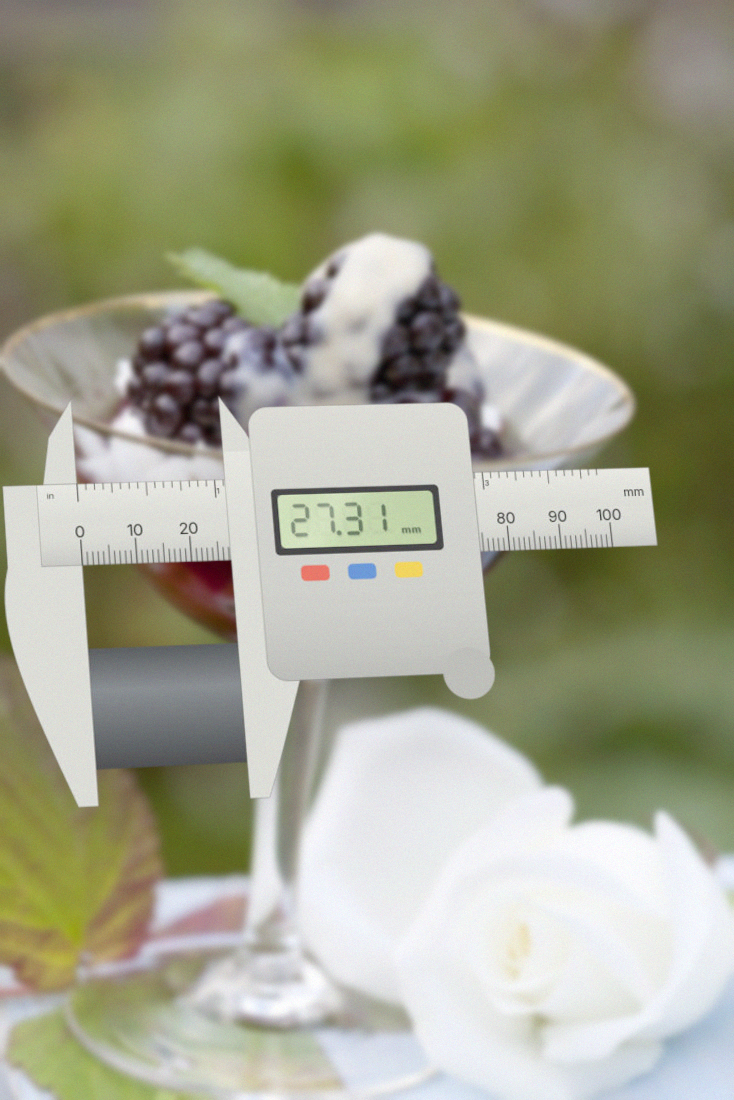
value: 27.31
